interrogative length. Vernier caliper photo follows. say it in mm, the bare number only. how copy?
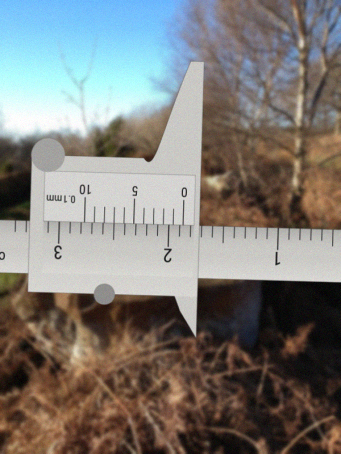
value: 18.7
